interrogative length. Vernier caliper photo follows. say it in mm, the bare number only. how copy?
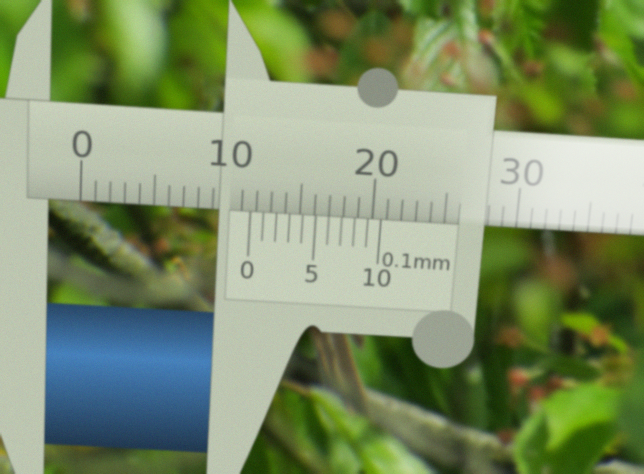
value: 11.6
